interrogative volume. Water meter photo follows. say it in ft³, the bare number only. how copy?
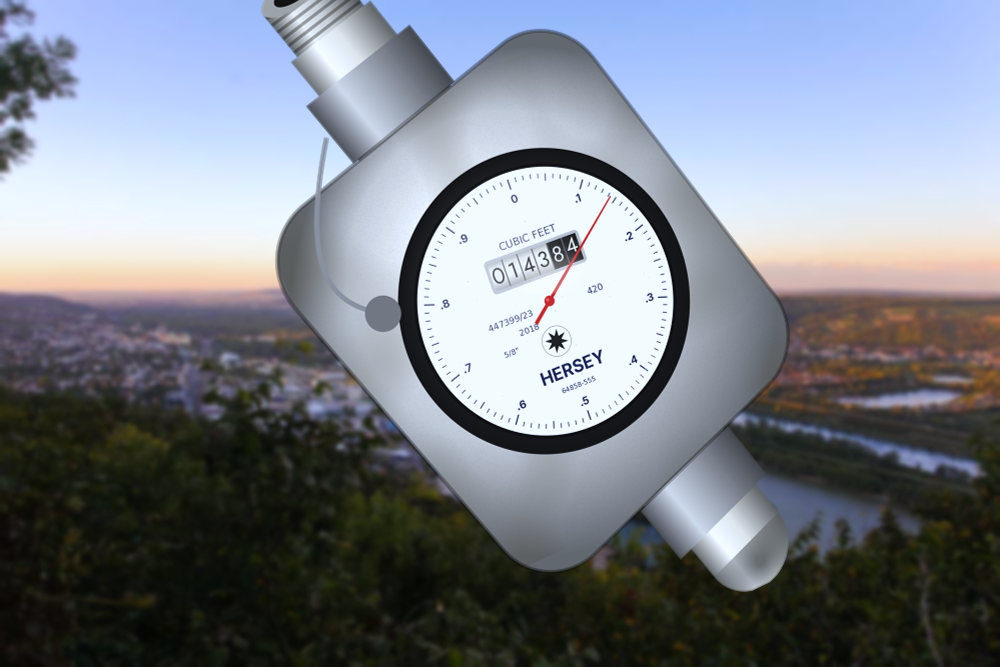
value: 14384.14
